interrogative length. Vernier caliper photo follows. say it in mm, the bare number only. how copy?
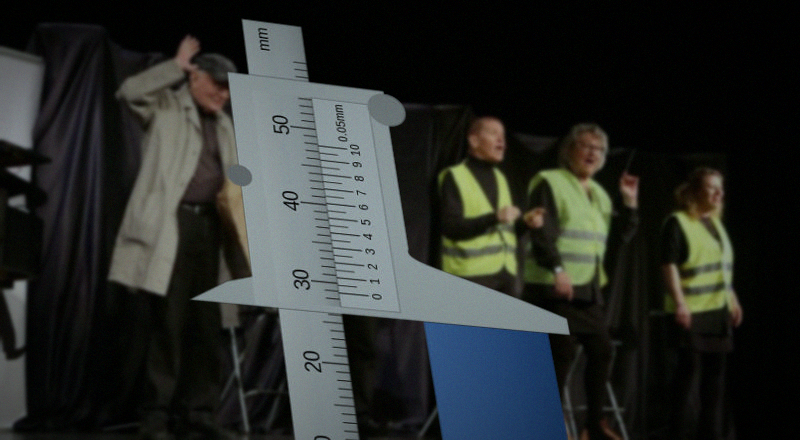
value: 28.8
